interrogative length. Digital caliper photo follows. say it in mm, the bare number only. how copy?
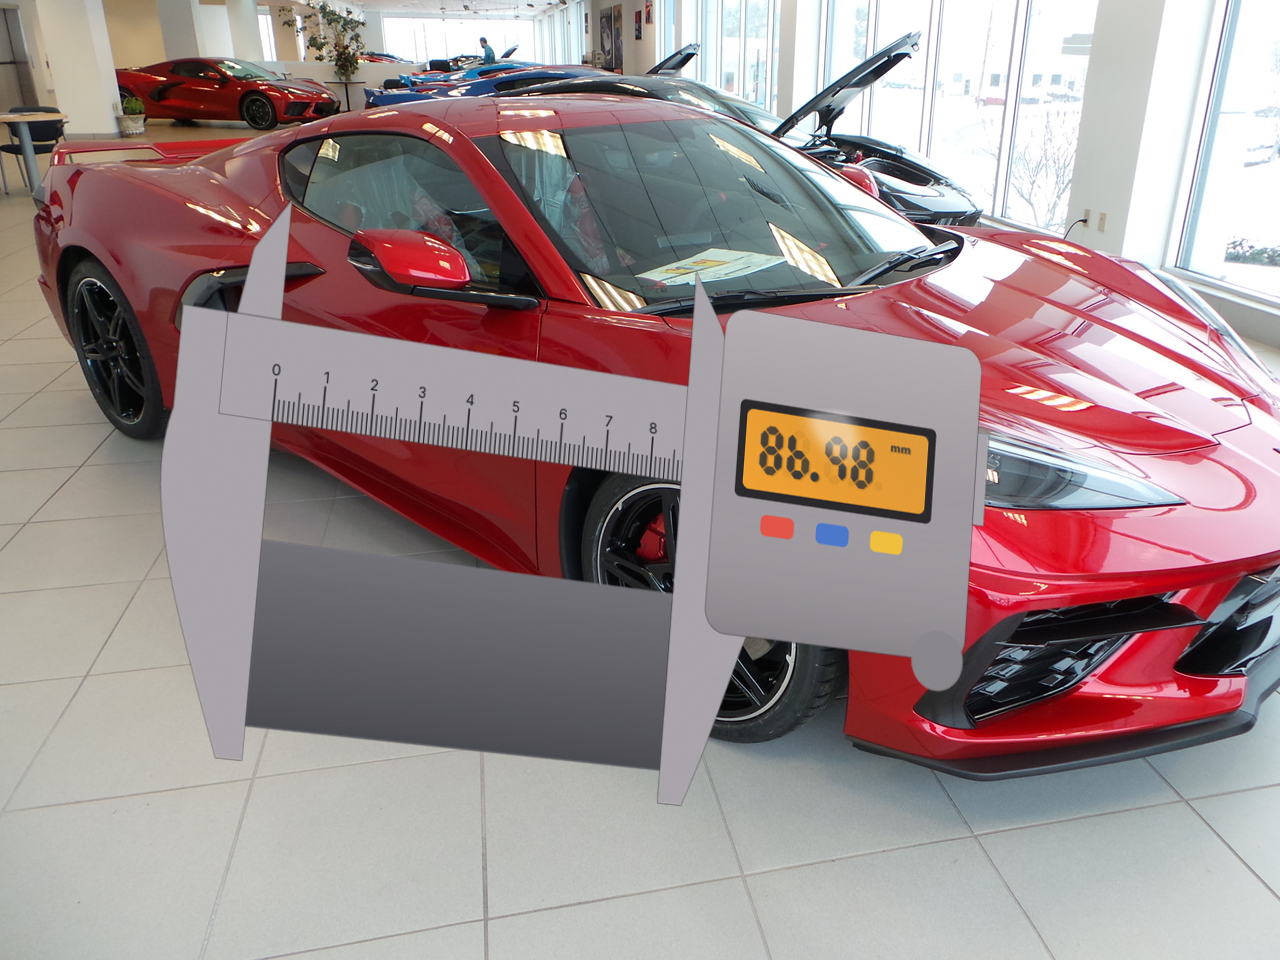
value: 86.98
